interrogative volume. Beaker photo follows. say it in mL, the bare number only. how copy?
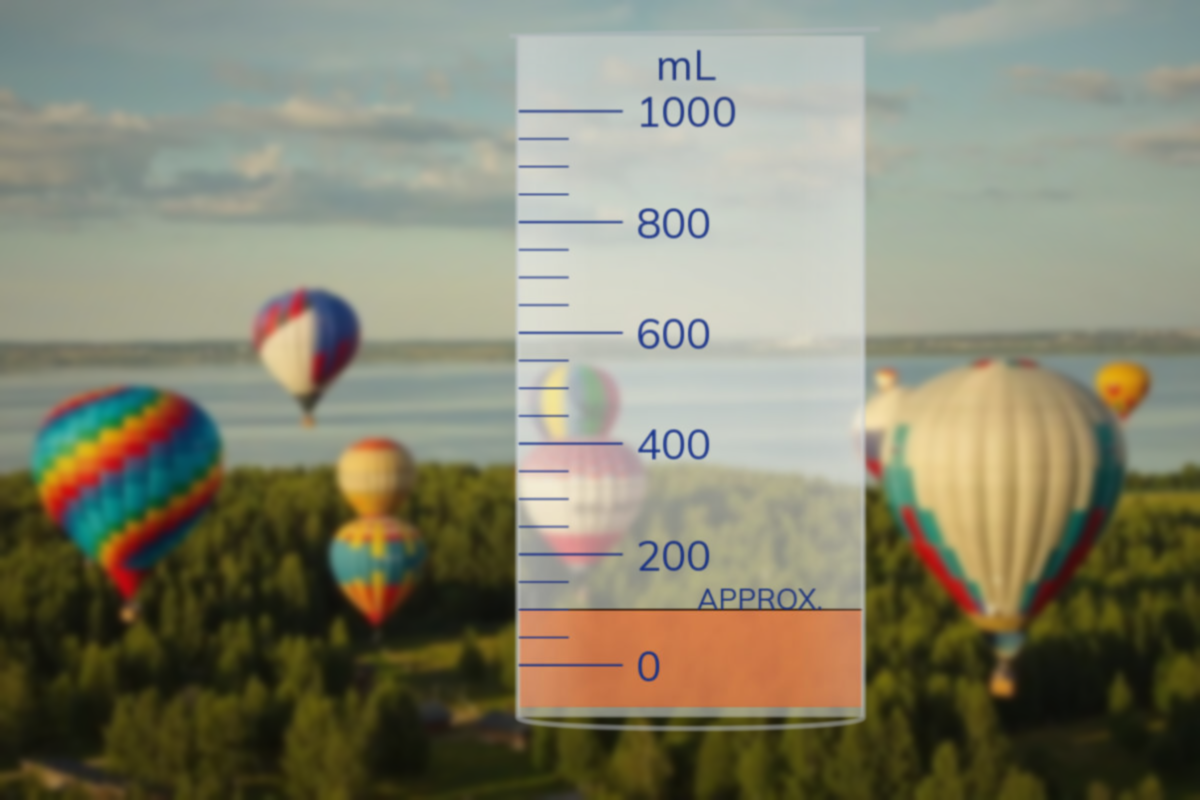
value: 100
